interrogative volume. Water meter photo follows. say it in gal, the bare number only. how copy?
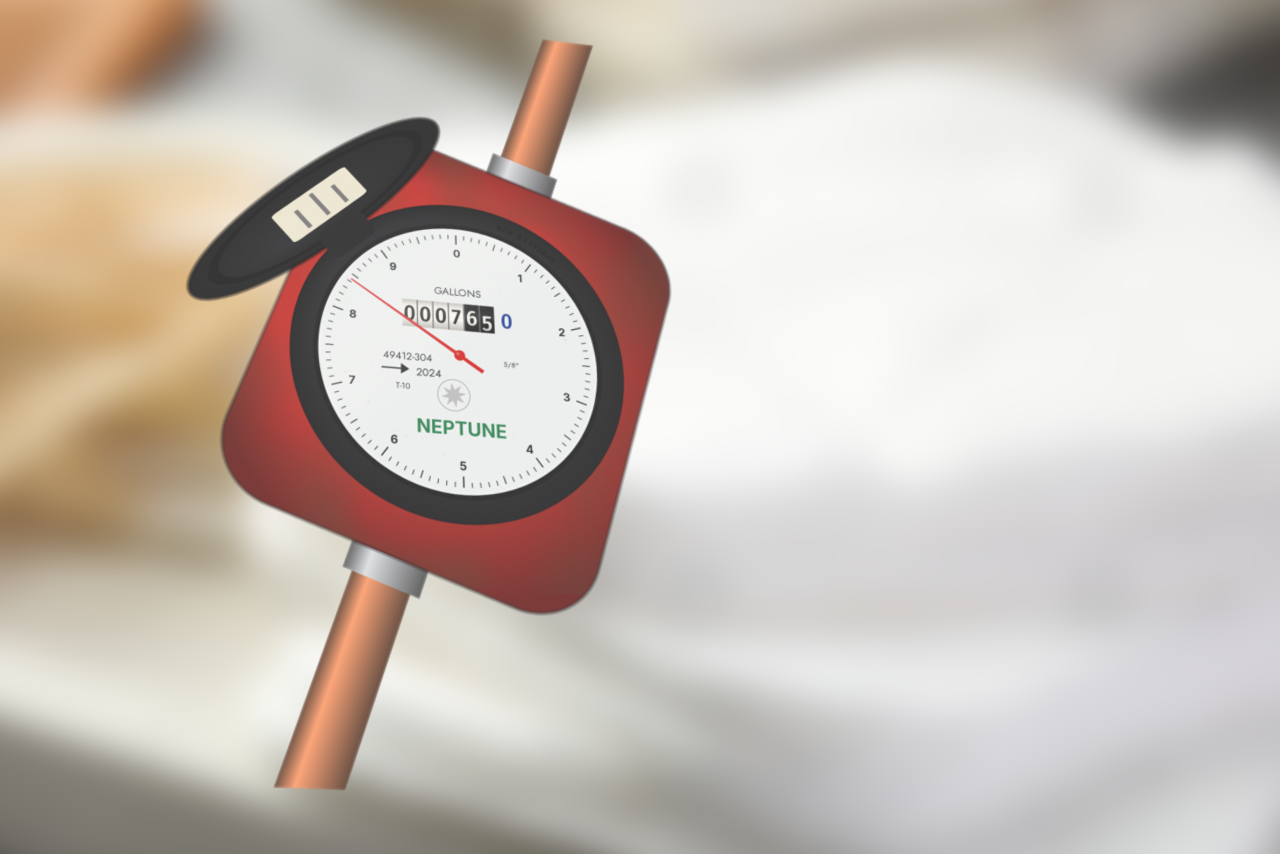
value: 7648.4
